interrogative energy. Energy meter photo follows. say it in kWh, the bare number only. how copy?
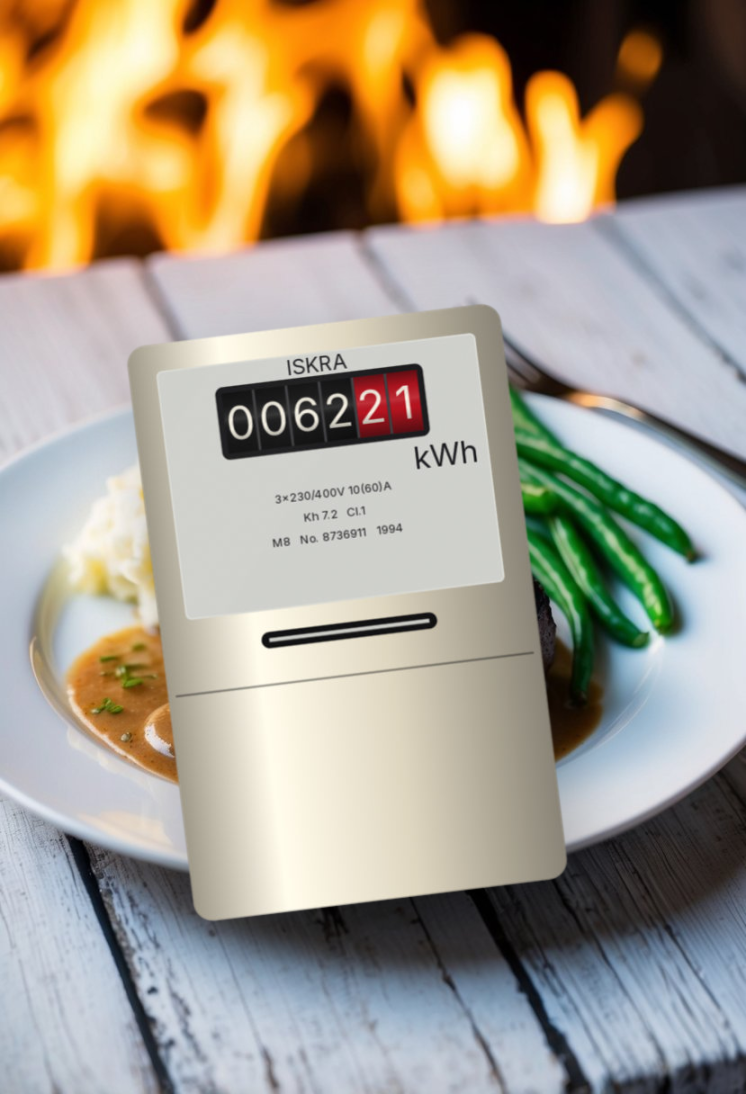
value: 62.21
